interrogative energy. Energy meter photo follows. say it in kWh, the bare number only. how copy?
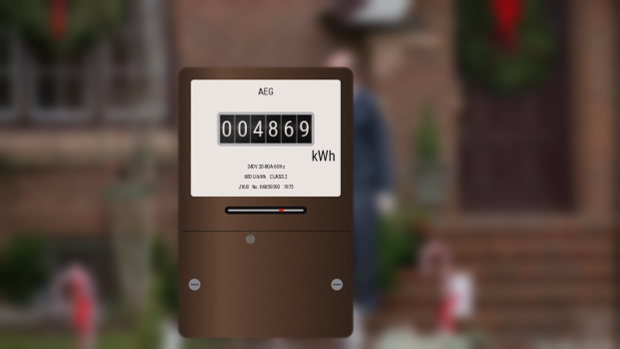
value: 4869
